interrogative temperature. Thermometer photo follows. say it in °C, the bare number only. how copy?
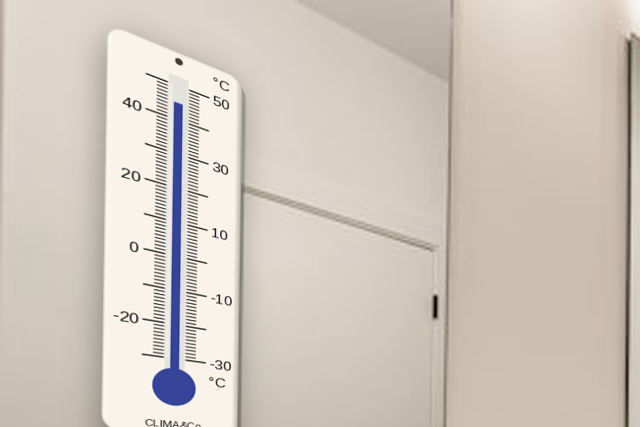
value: 45
